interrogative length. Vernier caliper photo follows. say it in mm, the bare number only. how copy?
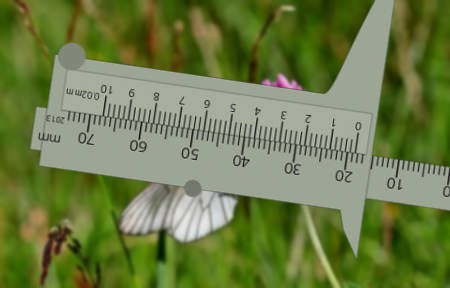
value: 18.5
